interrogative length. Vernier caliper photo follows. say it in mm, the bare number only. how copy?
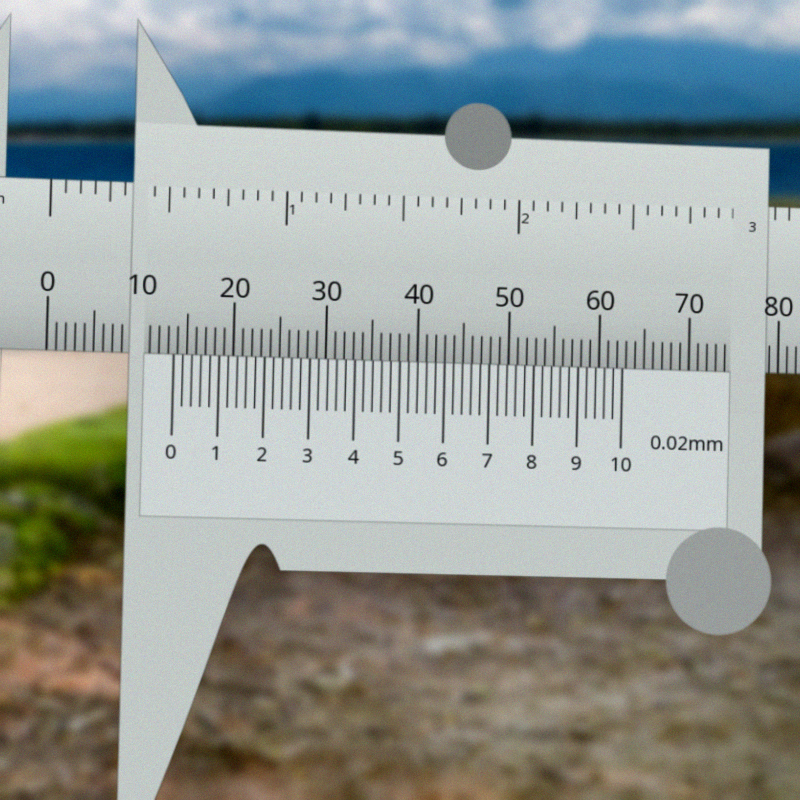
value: 13.6
